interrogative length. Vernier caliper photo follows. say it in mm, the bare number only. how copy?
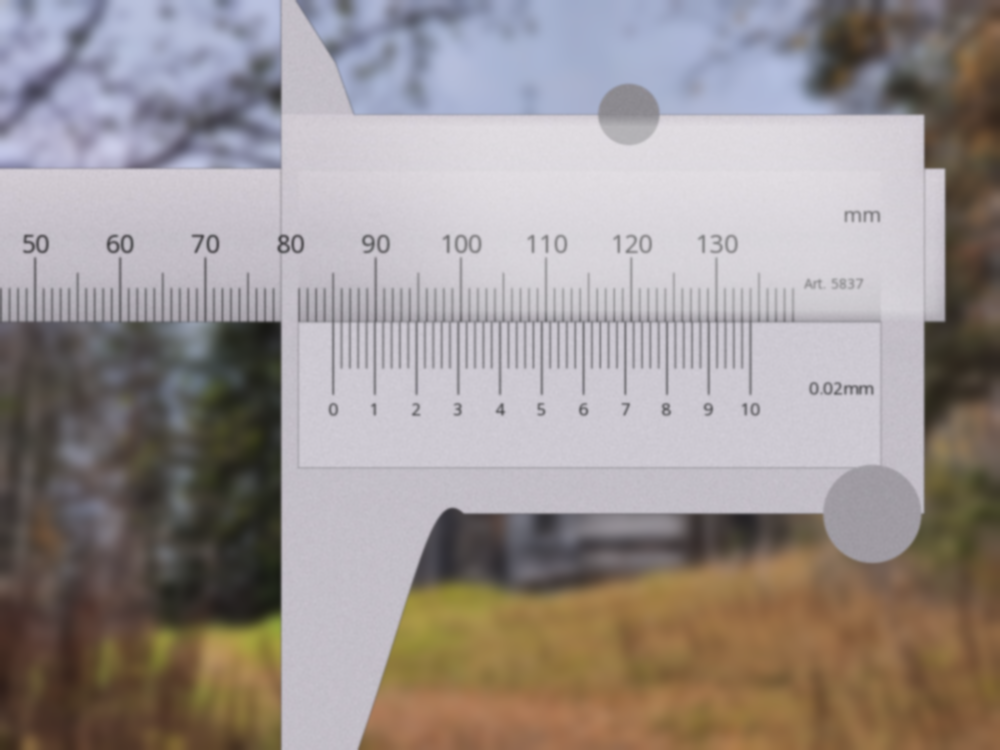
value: 85.0
